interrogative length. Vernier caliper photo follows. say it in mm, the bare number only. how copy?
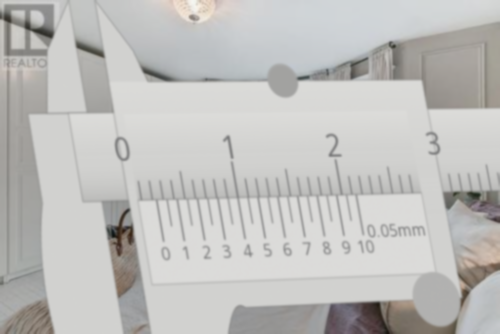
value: 2.4
